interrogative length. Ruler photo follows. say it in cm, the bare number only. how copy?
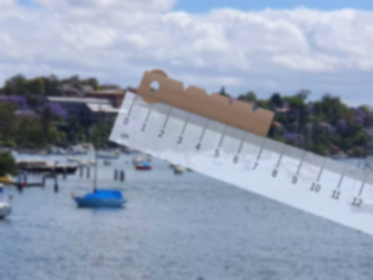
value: 7
